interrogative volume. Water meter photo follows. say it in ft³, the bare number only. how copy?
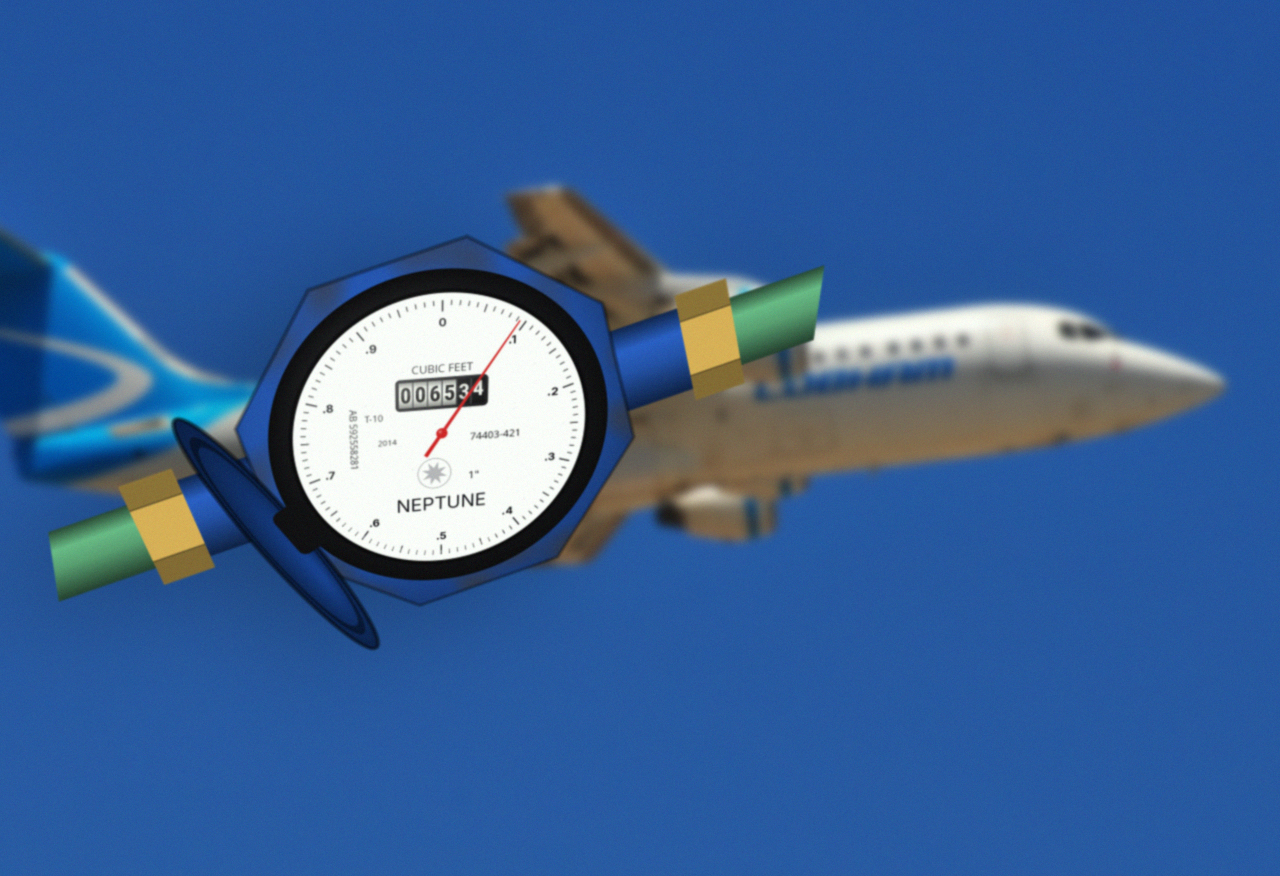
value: 6534.09
